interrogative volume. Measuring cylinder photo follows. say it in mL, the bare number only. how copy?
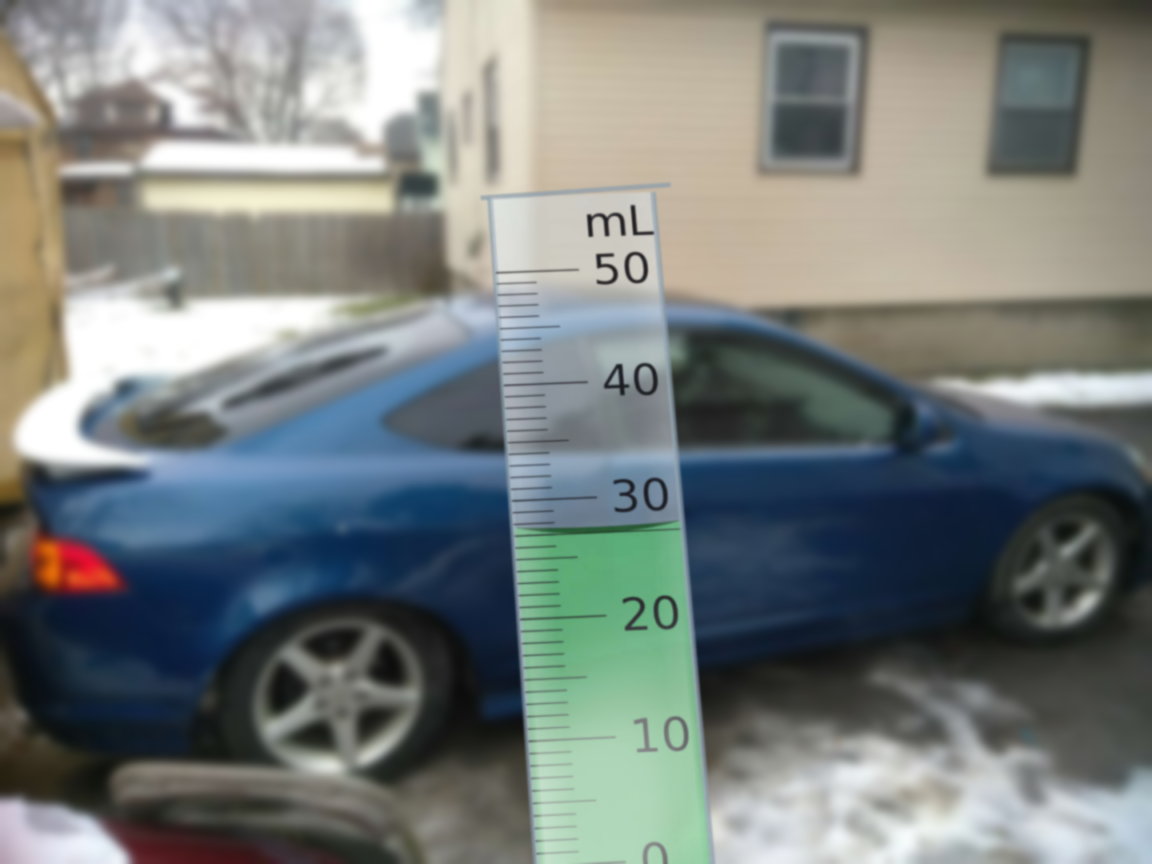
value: 27
